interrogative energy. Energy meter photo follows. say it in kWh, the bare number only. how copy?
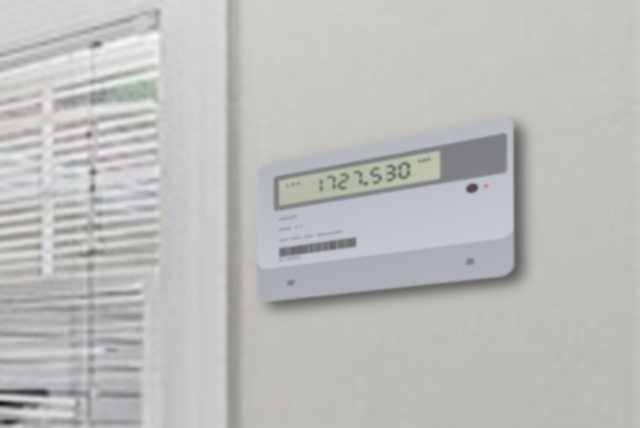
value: 1727.530
